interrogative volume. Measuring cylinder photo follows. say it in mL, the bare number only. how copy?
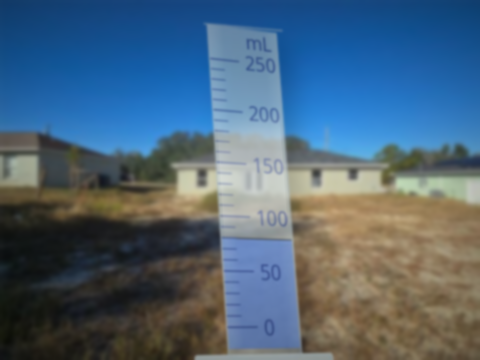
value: 80
